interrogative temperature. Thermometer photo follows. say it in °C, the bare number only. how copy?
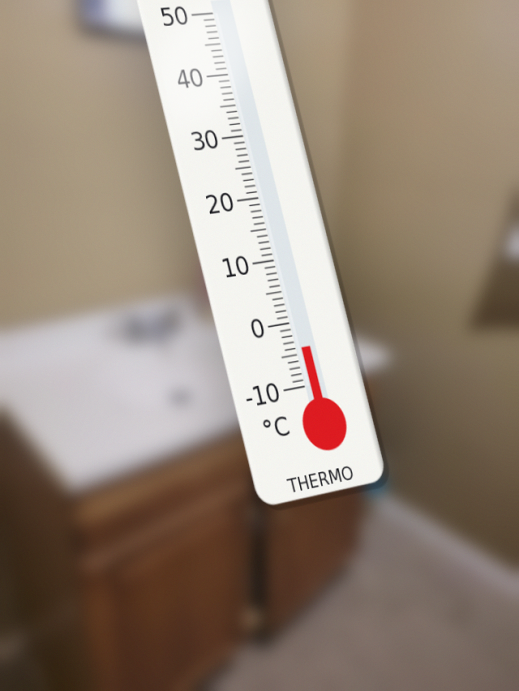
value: -4
